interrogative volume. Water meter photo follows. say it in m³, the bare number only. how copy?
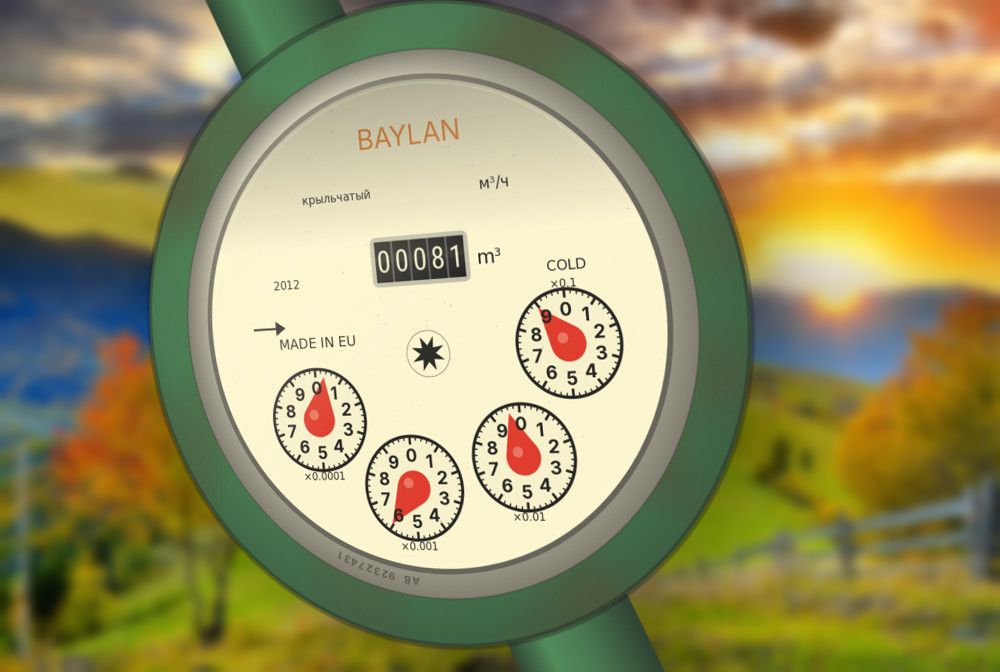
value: 81.8960
